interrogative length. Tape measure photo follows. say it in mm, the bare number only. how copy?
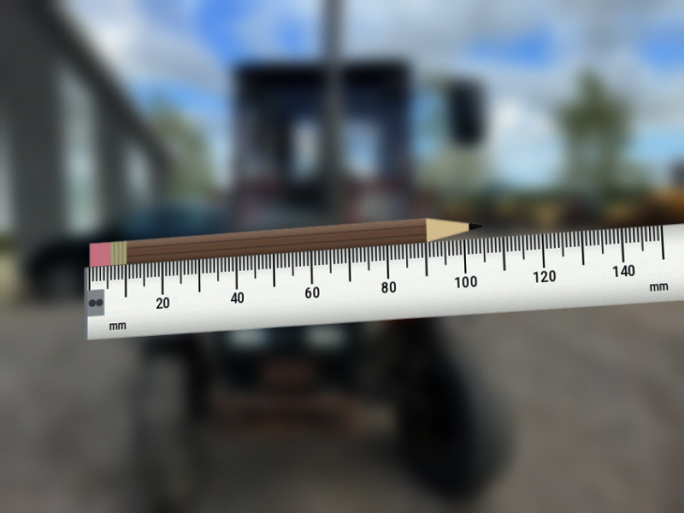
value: 105
